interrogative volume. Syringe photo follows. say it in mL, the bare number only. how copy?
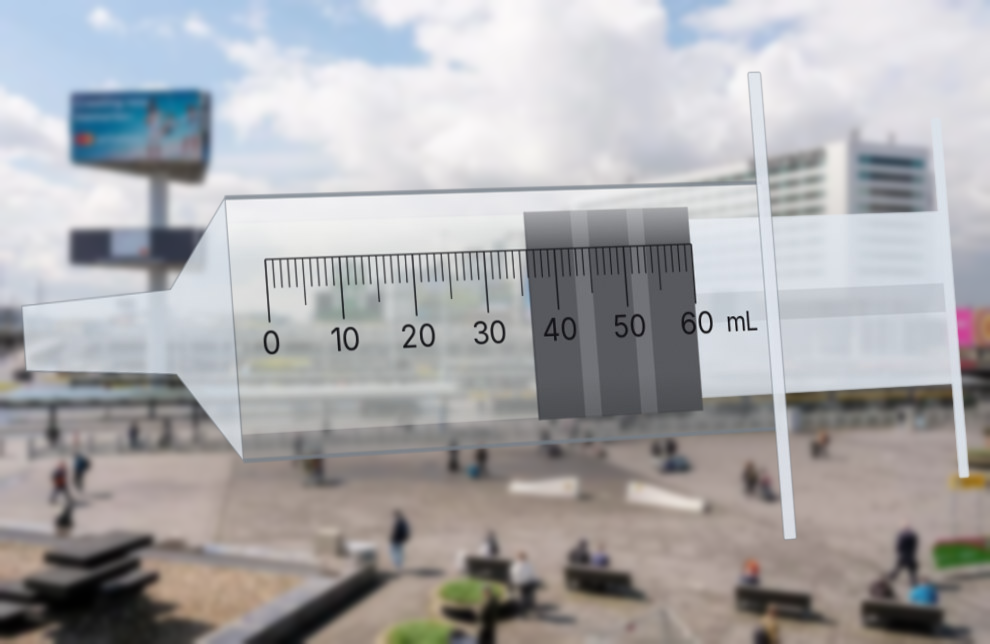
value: 36
